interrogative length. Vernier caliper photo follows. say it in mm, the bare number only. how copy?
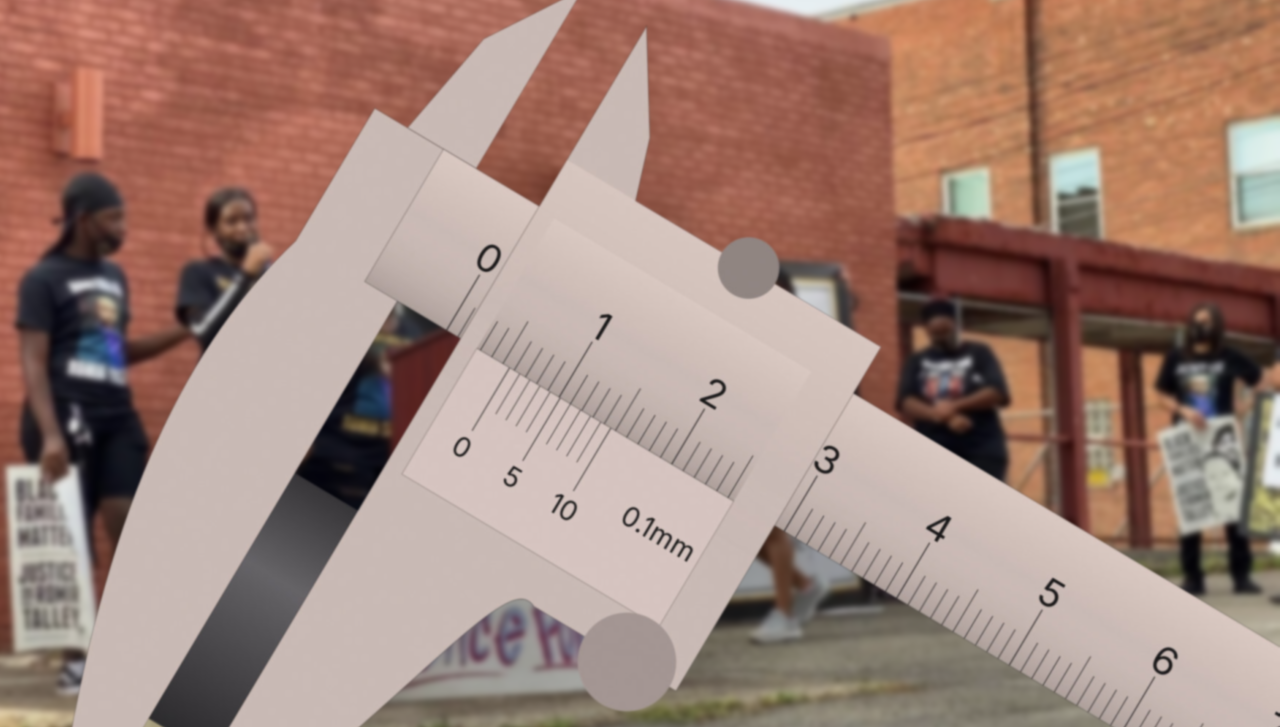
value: 5.6
